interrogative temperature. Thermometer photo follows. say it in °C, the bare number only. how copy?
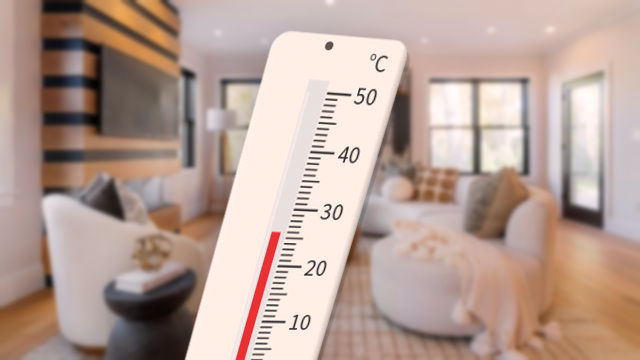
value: 26
